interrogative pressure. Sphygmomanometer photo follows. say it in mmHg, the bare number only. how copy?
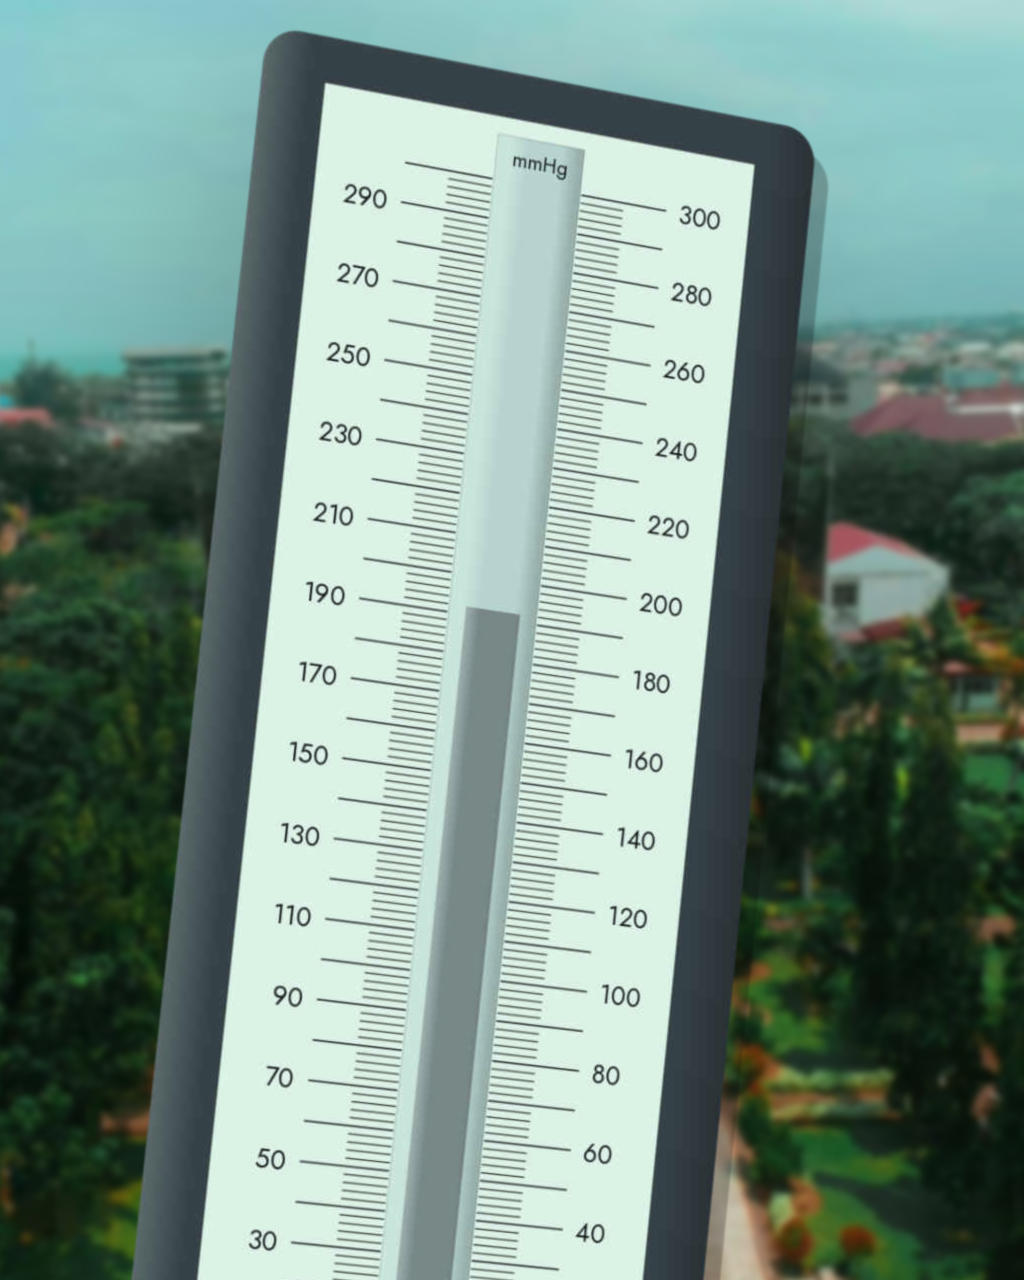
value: 192
